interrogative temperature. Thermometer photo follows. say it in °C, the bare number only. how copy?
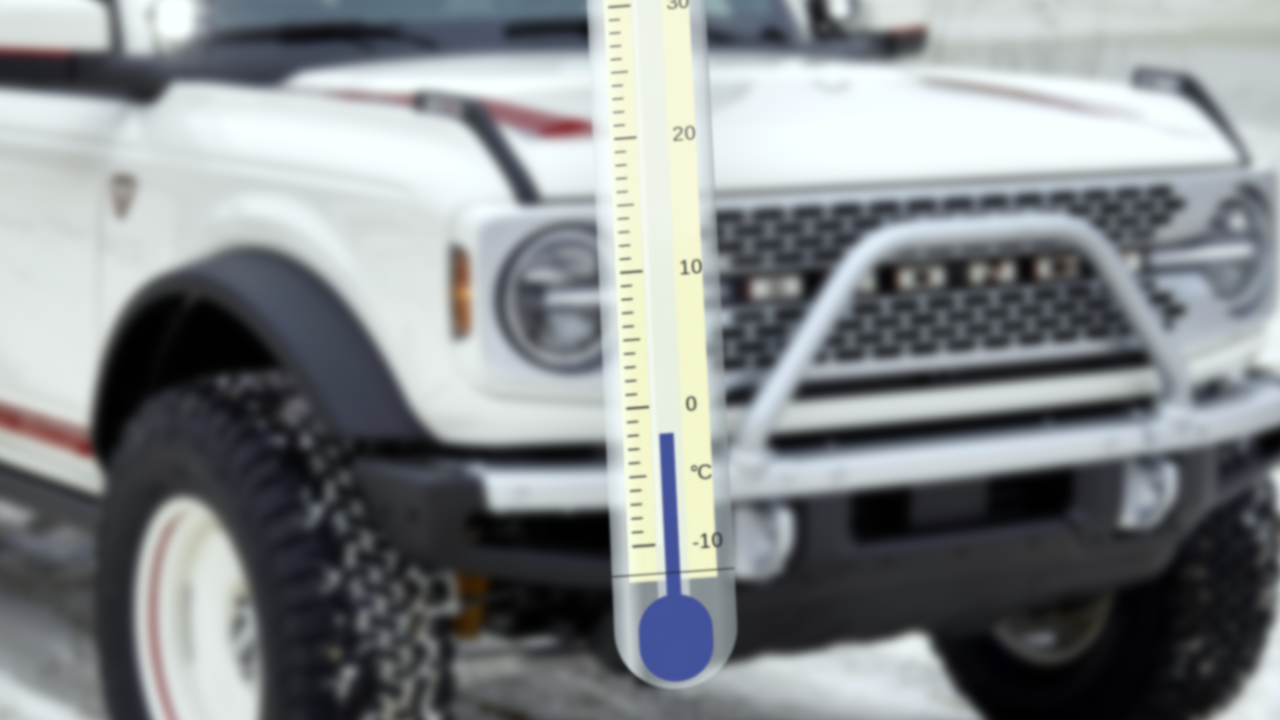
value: -2
